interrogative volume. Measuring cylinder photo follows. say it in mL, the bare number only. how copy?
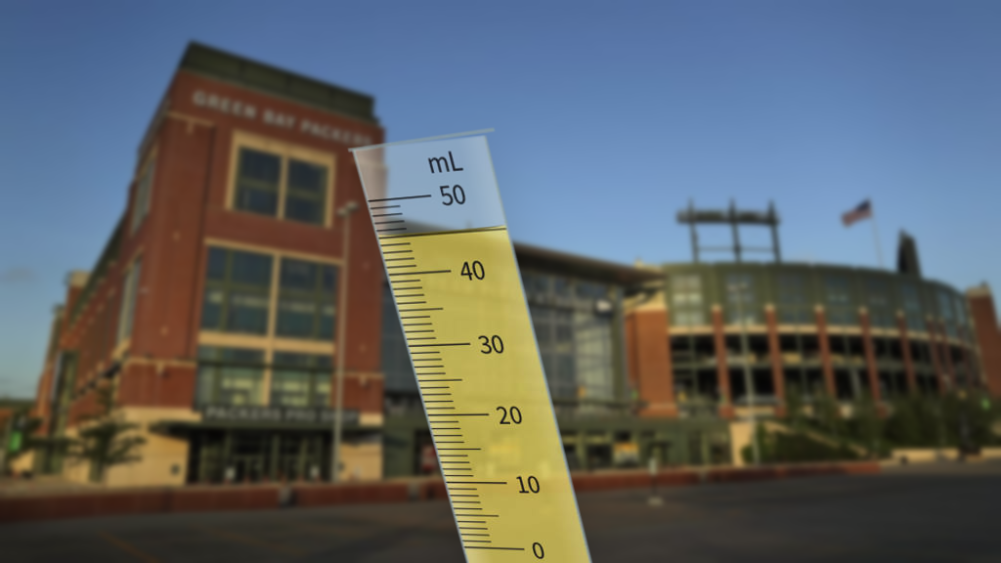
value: 45
